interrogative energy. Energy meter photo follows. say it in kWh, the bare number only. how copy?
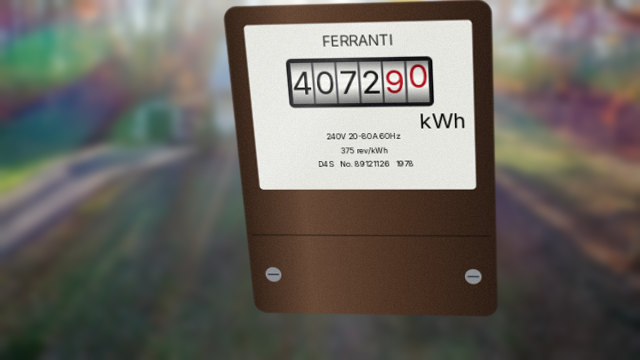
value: 4072.90
